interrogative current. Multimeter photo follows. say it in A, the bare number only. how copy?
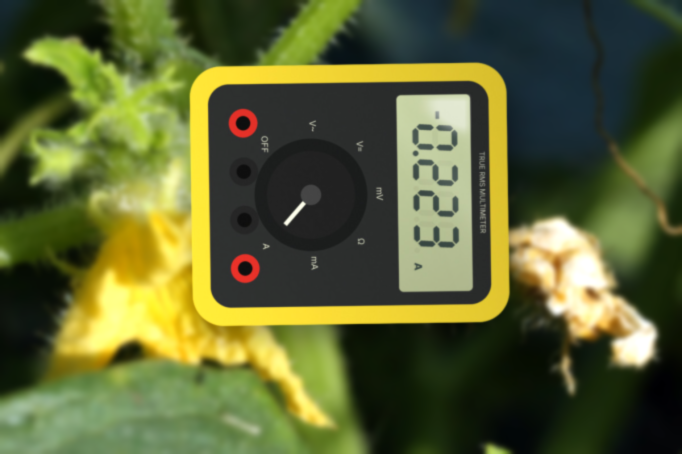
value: -0.223
